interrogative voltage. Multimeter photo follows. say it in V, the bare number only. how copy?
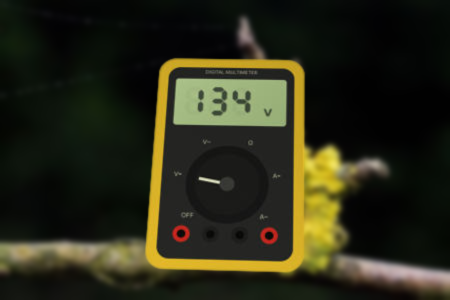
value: 134
